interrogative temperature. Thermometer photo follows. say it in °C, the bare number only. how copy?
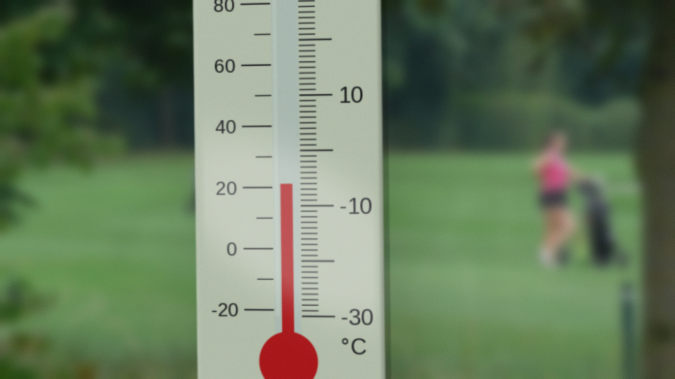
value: -6
